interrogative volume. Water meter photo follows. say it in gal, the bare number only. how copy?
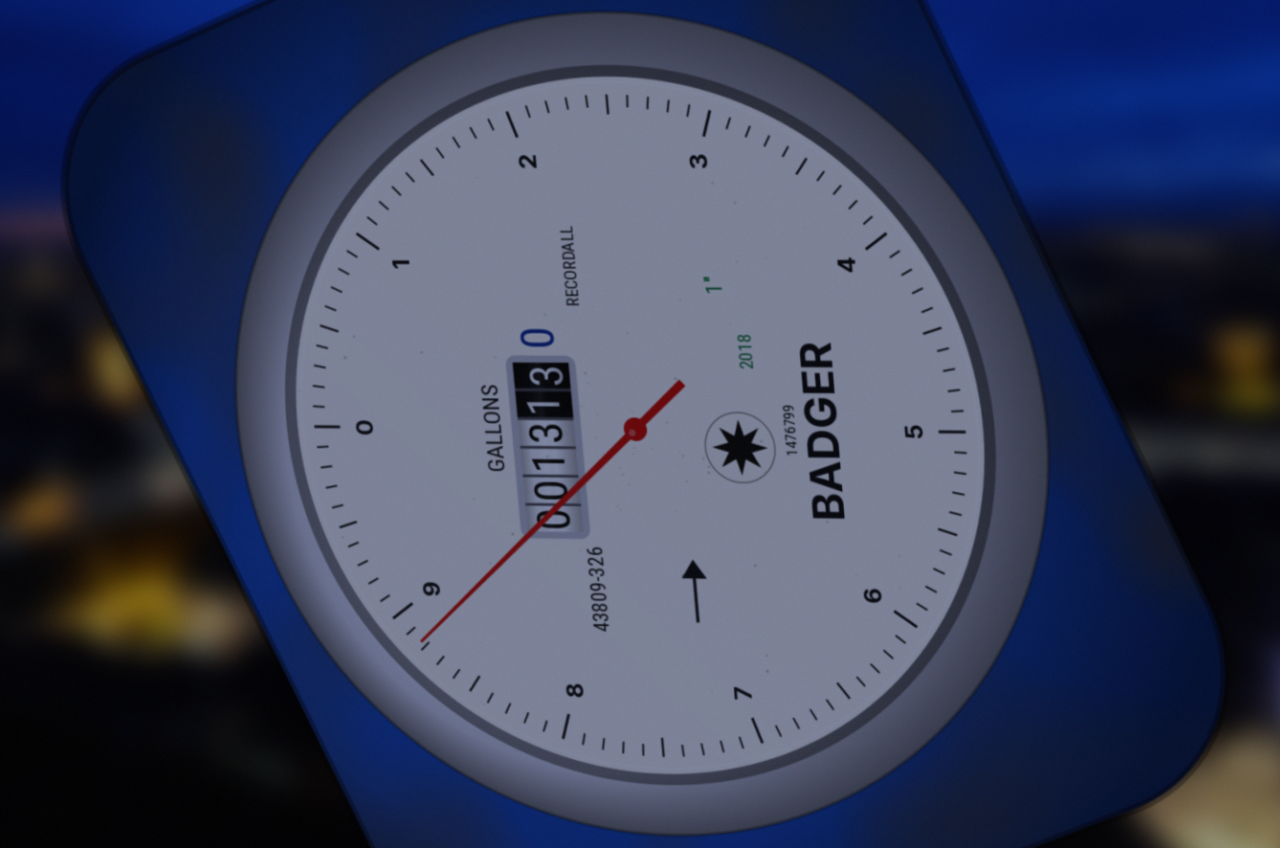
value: 13128.8
